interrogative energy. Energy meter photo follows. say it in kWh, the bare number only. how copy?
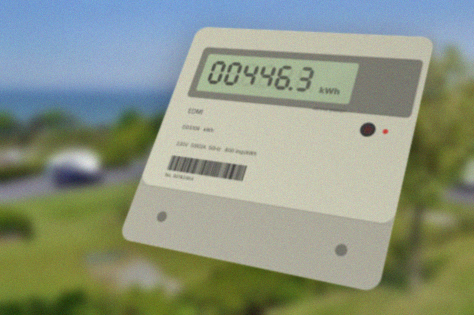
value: 446.3
